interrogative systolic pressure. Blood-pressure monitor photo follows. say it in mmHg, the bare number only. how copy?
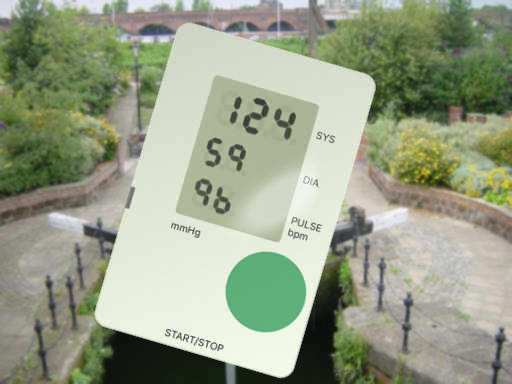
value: 124
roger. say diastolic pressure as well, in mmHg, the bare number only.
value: 59
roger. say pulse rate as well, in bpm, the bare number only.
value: 96
